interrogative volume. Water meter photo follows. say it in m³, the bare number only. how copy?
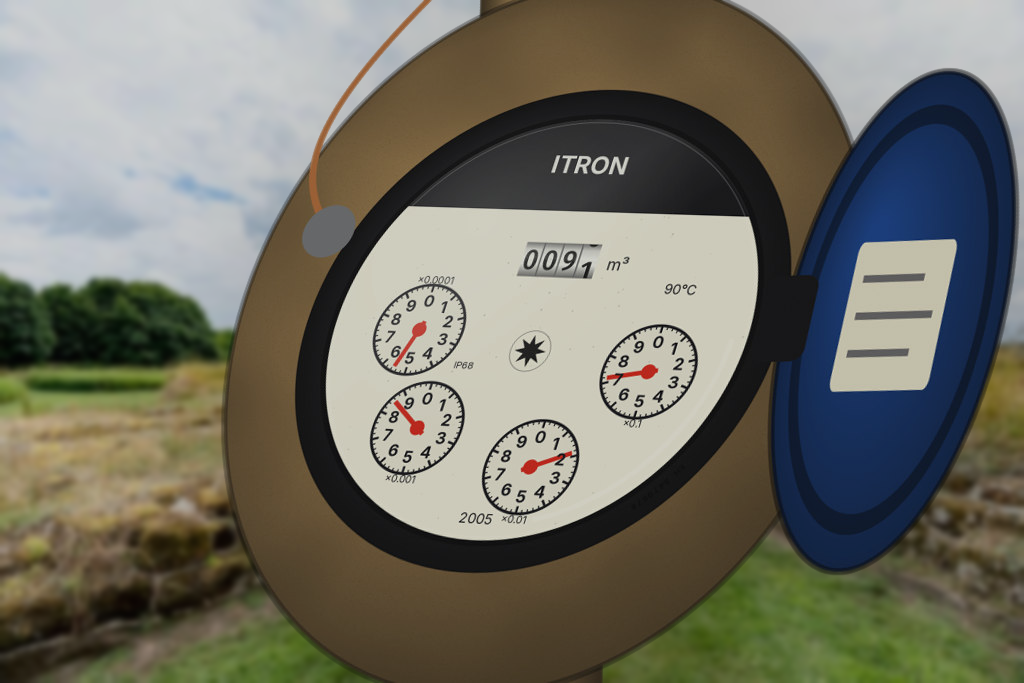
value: 90.7185
